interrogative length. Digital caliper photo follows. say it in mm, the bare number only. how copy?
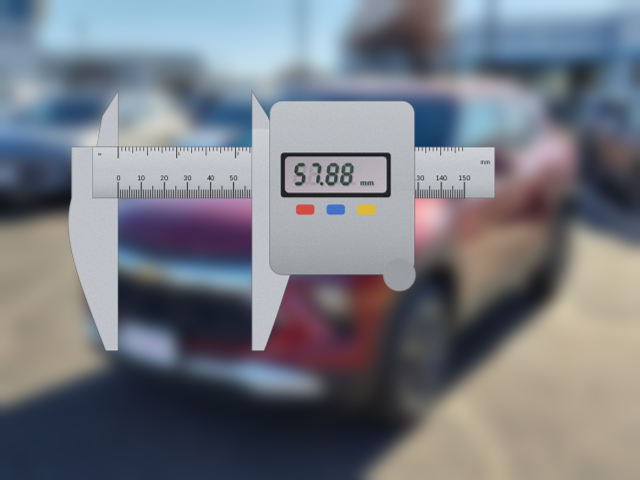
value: 57.88
